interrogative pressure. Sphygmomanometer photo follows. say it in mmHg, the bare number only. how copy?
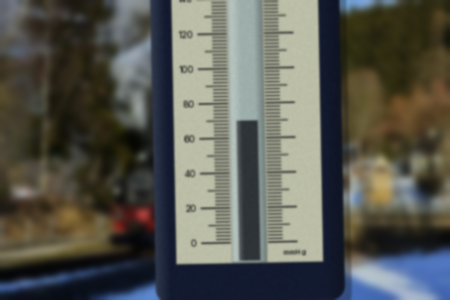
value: 70
